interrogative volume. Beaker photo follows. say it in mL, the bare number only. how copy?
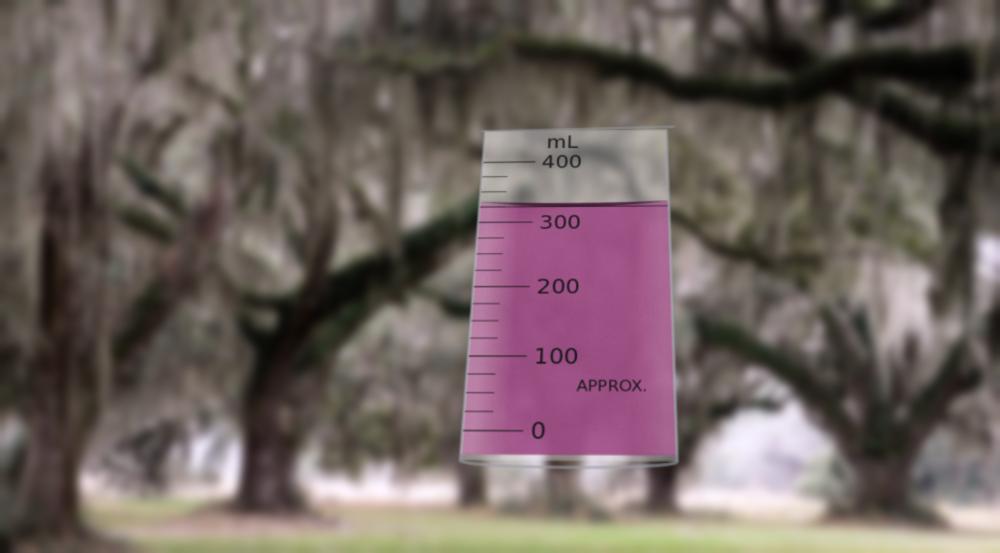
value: 325
